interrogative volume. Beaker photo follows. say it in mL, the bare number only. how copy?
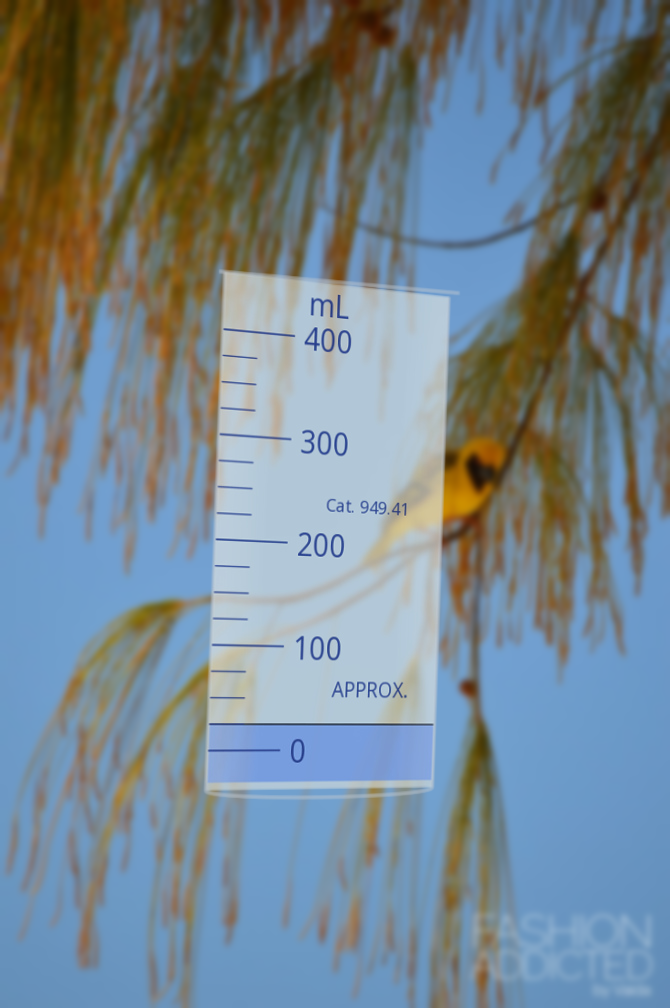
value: 25
